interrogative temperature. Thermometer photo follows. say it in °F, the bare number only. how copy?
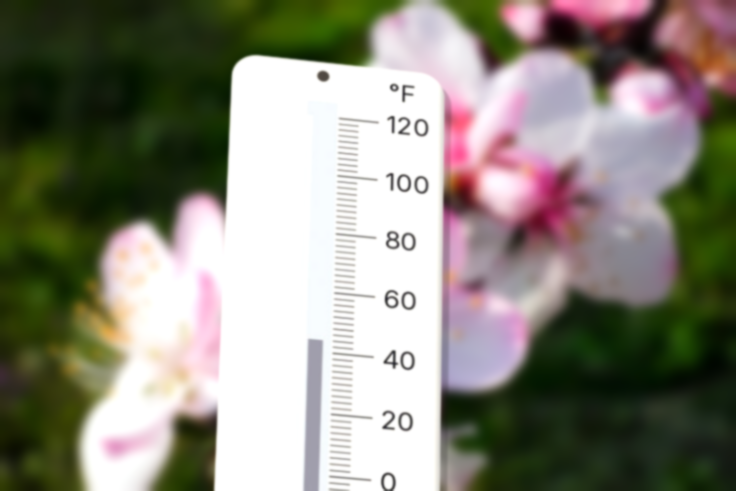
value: 44
